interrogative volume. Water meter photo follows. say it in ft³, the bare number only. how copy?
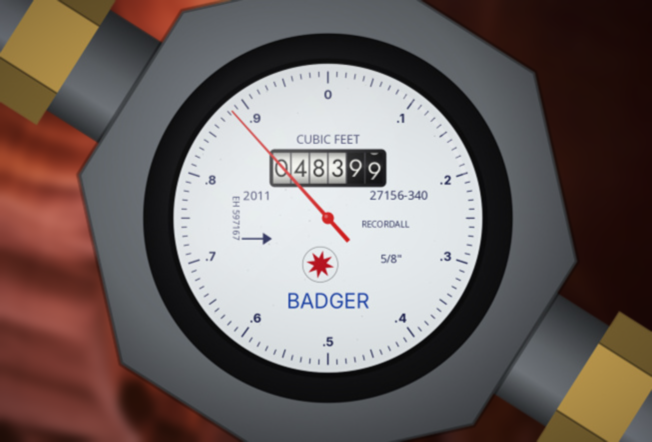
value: 48398.88
